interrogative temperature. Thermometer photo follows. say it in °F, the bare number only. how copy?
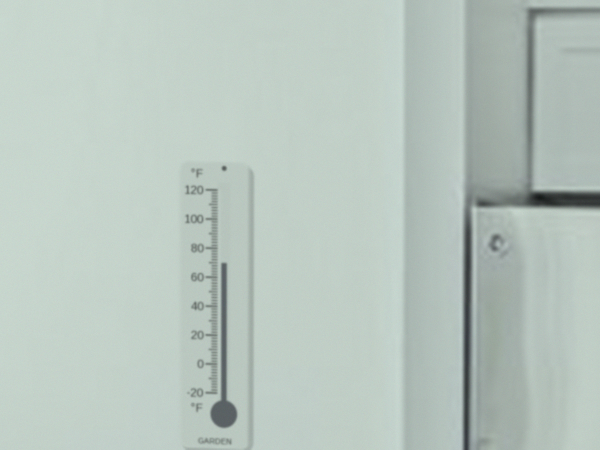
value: 70
